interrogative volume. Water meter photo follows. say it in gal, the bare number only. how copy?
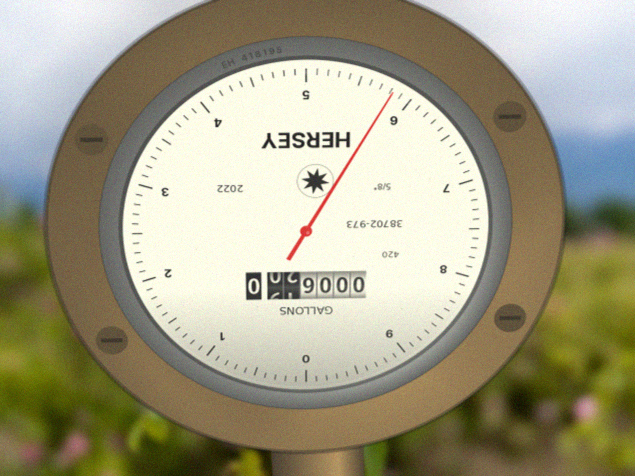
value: 6195.8
